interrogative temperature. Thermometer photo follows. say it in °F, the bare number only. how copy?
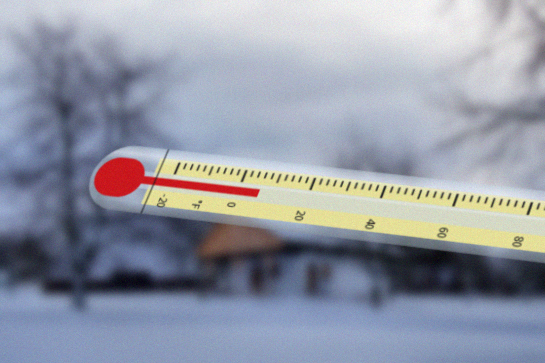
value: 6
